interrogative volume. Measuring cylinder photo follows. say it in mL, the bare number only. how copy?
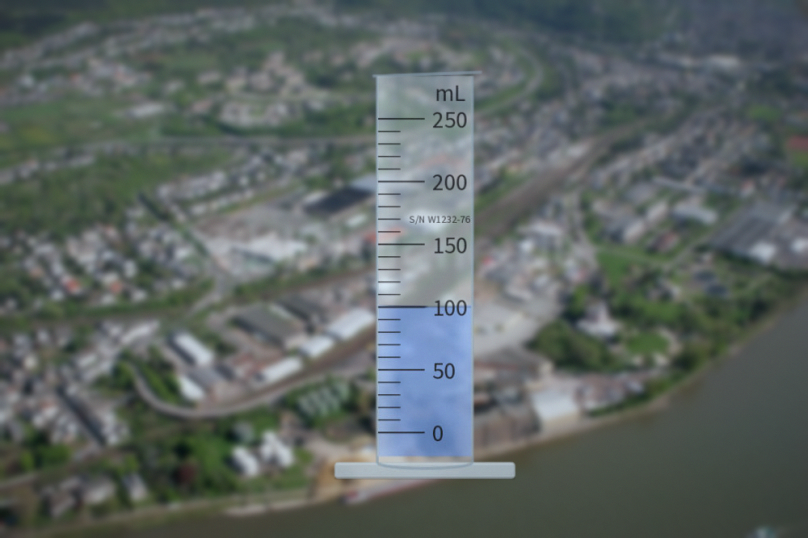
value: 100
